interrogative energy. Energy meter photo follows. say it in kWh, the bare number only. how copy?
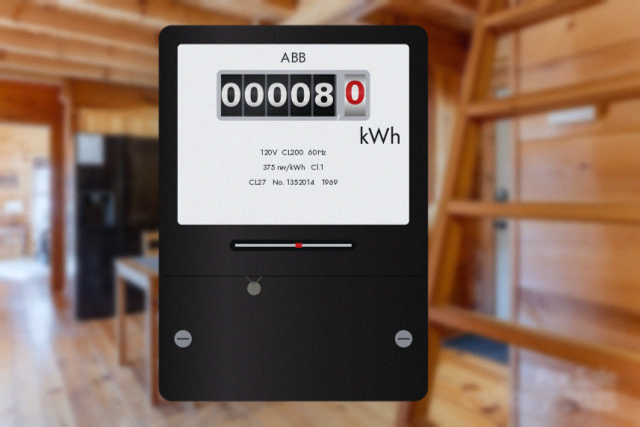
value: 8.0
